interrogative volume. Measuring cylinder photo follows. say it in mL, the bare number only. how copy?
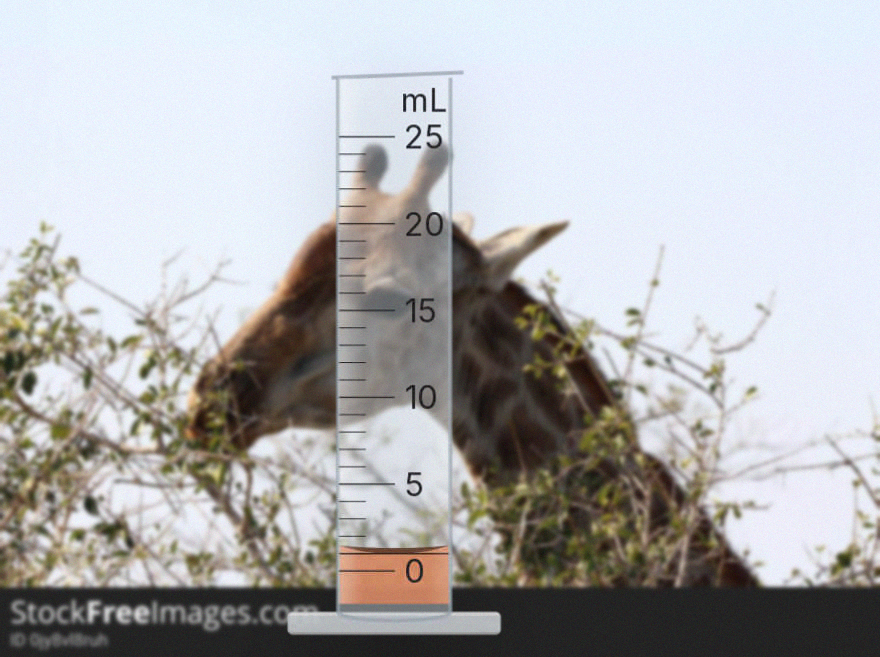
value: 1
